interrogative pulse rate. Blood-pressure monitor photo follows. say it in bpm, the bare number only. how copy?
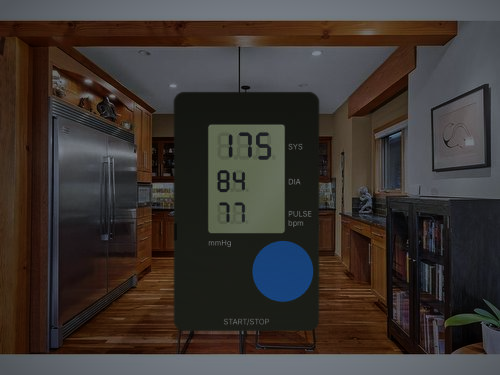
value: 77
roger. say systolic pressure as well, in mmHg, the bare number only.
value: 175
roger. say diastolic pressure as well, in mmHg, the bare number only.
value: 84
